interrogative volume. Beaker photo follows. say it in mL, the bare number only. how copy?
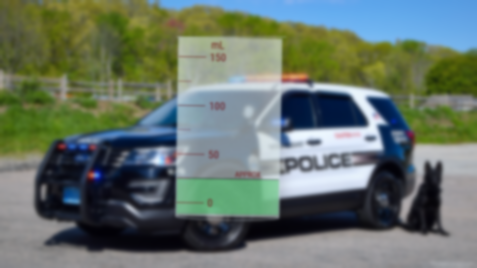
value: 25
